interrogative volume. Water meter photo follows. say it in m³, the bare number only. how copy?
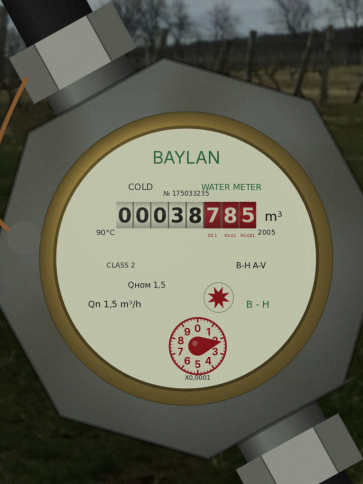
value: 38.7852
